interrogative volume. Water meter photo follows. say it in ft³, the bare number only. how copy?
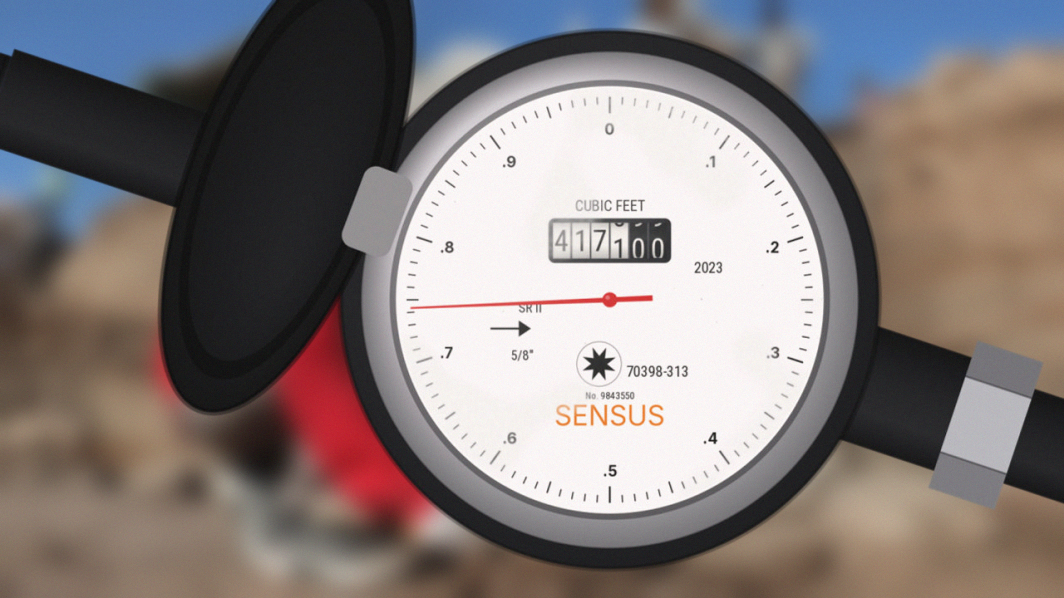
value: 417099.74
